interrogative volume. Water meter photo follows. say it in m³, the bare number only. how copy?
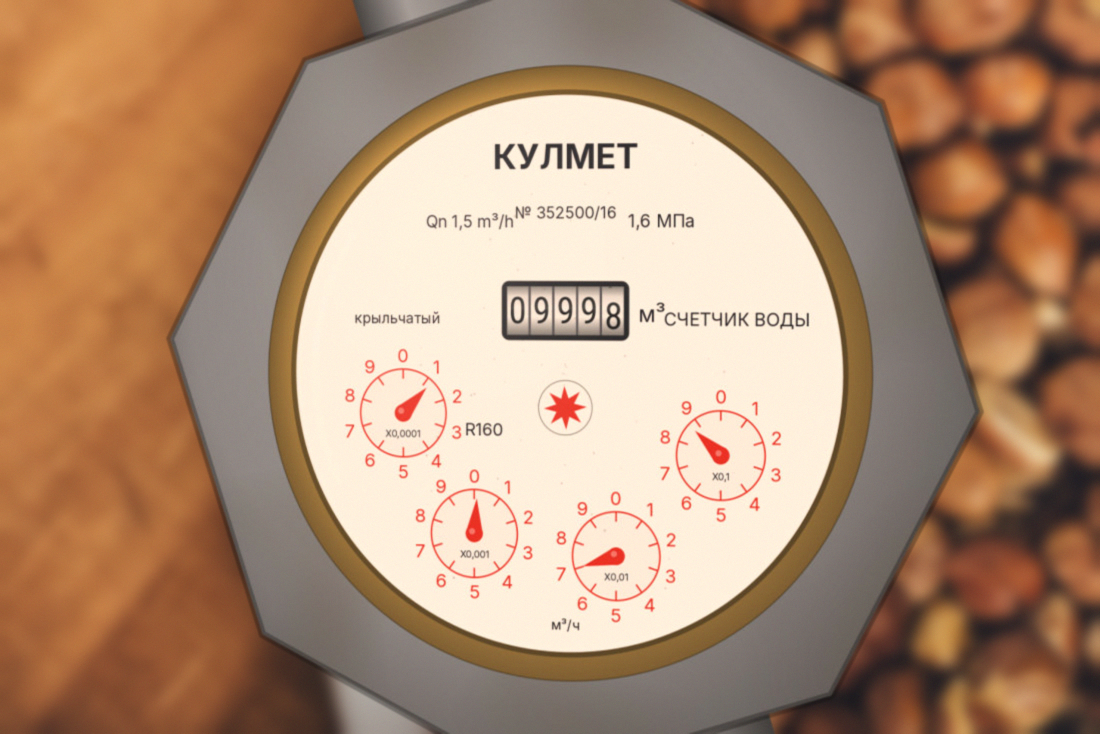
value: 9997.8701
